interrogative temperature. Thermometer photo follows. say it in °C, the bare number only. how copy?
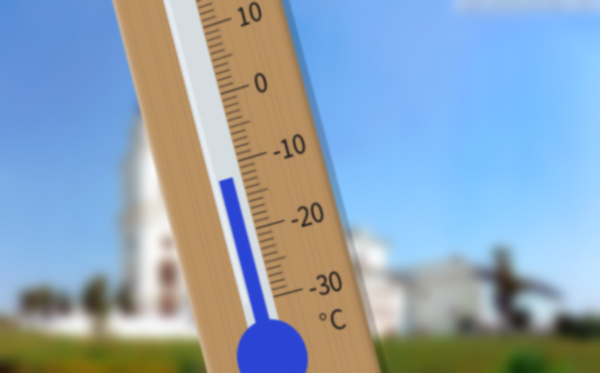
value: -12
